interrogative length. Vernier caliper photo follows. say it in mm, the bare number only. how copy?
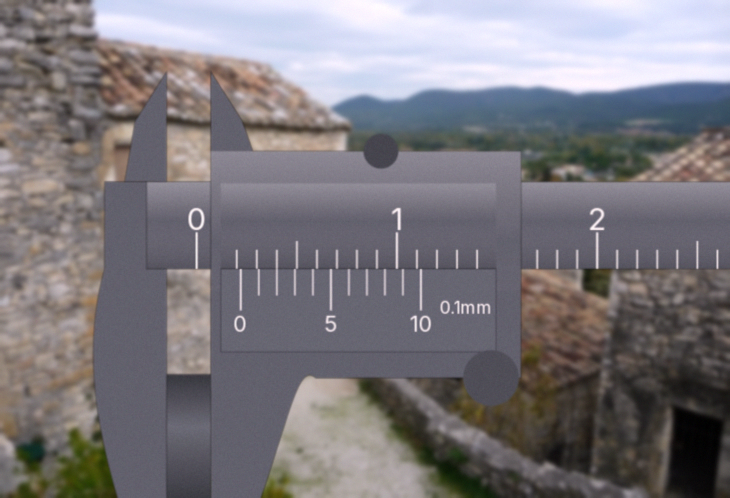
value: 2.2
